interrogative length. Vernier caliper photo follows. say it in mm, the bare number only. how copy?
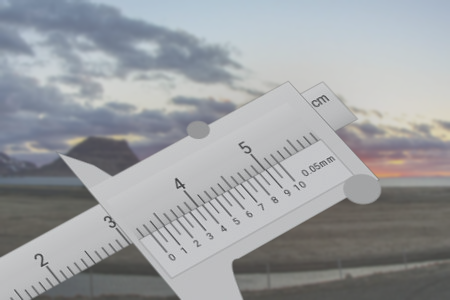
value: 33.0
